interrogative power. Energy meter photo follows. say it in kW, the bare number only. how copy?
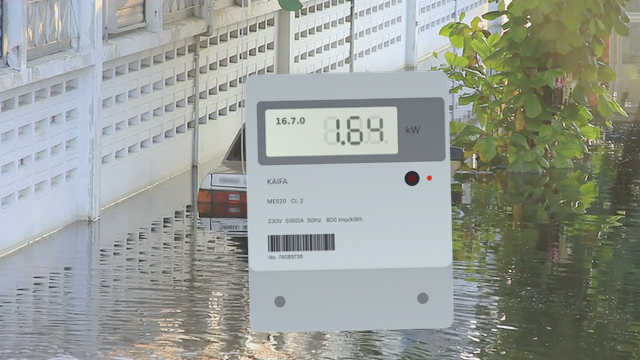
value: 1.64
